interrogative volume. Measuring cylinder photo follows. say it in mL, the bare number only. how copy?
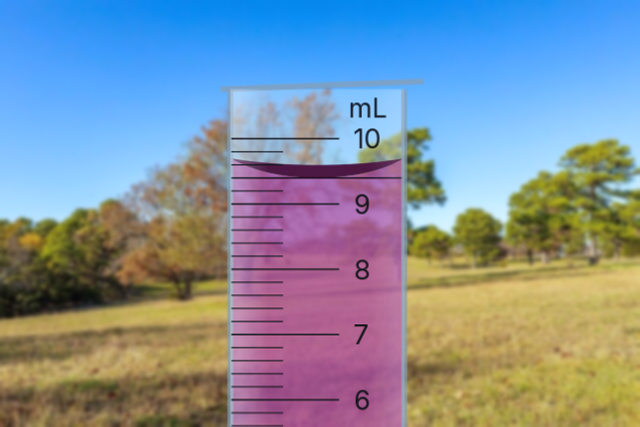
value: 9.4
